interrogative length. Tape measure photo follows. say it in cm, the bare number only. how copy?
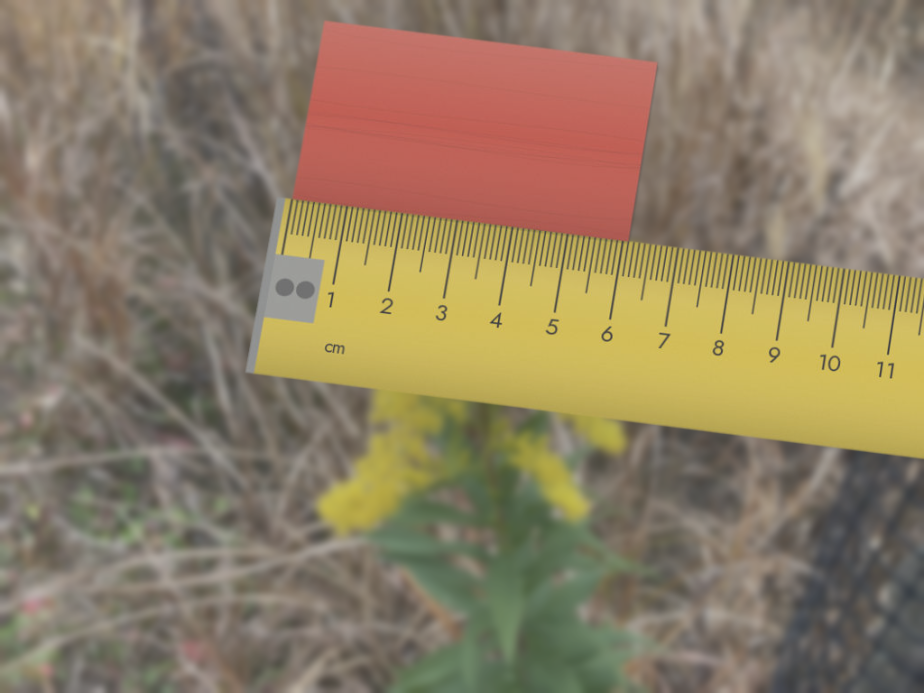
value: 6.1
